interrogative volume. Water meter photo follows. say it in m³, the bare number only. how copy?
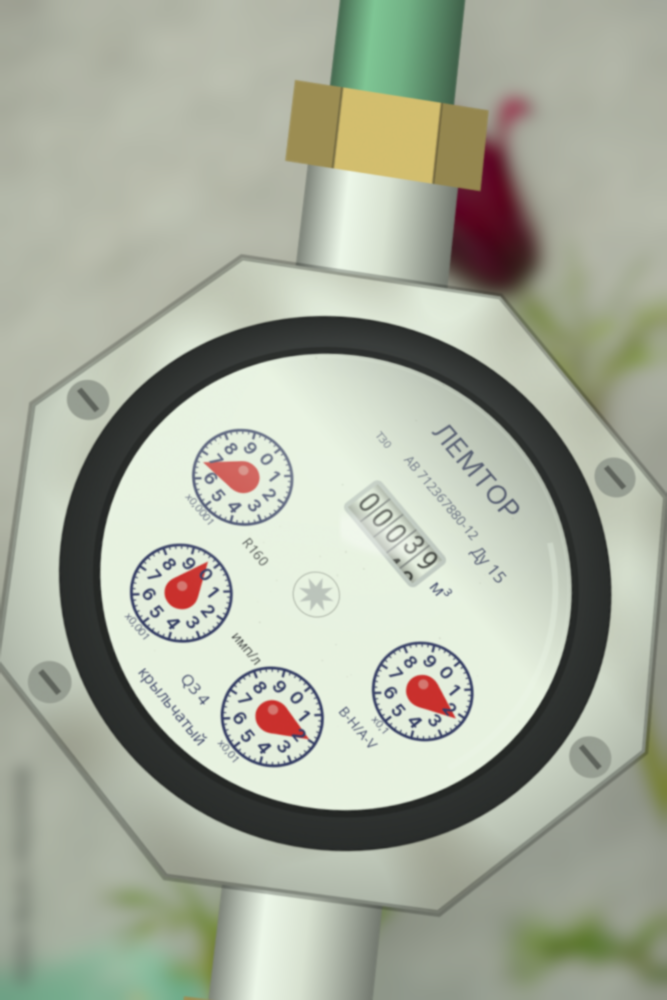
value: 39.2196
